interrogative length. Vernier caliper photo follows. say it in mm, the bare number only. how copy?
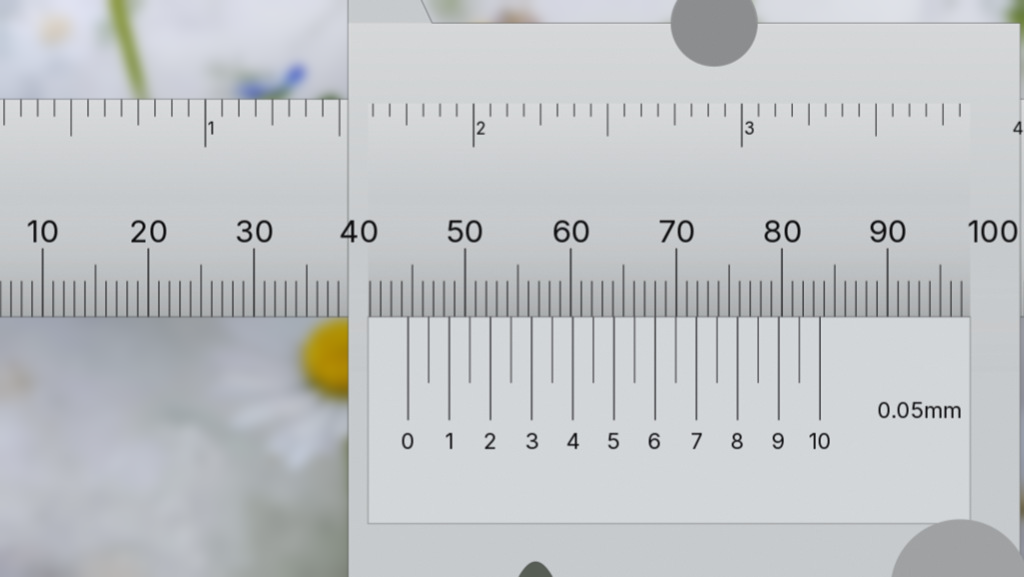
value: 44.6
